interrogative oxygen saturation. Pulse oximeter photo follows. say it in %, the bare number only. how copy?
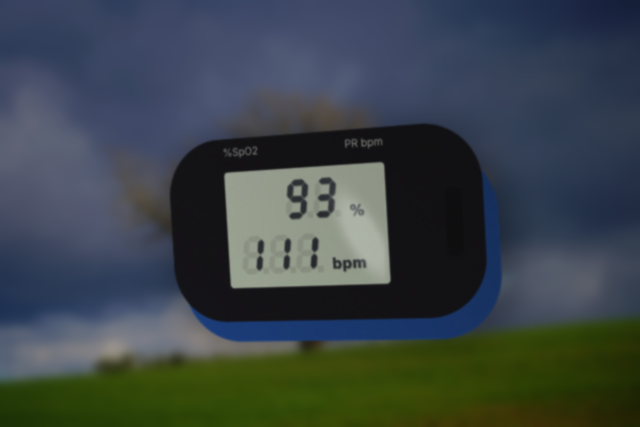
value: 93
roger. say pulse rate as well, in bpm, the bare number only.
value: 111
